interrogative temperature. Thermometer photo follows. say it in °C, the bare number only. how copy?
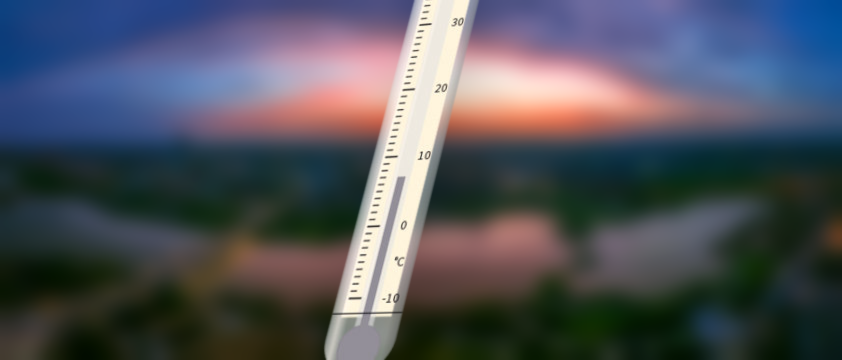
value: 7
